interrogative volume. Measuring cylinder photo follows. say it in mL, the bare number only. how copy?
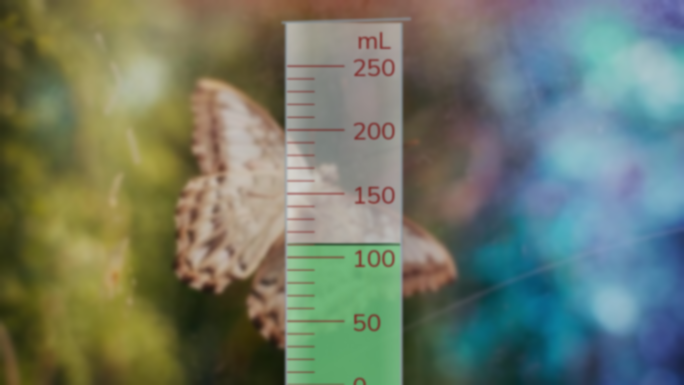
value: 110
